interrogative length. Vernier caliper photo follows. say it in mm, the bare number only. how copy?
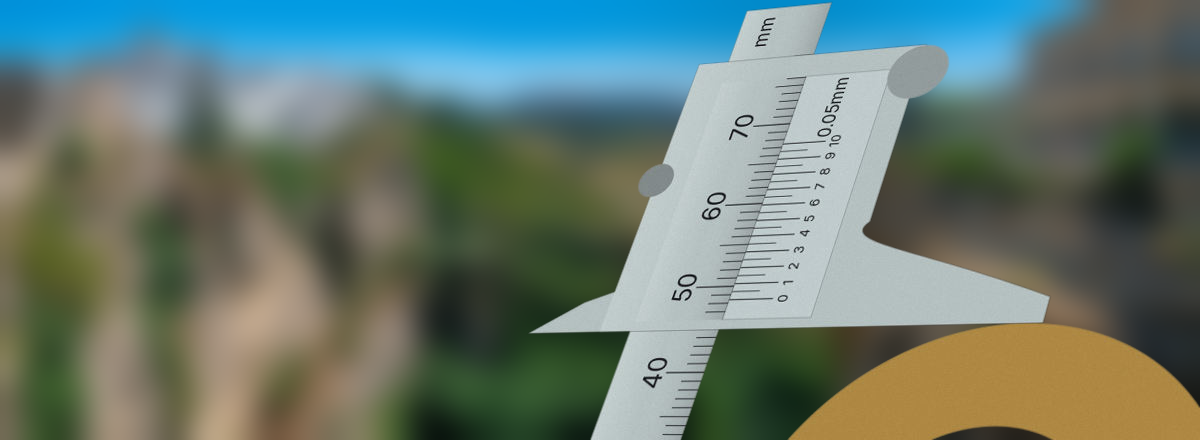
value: 48.4
